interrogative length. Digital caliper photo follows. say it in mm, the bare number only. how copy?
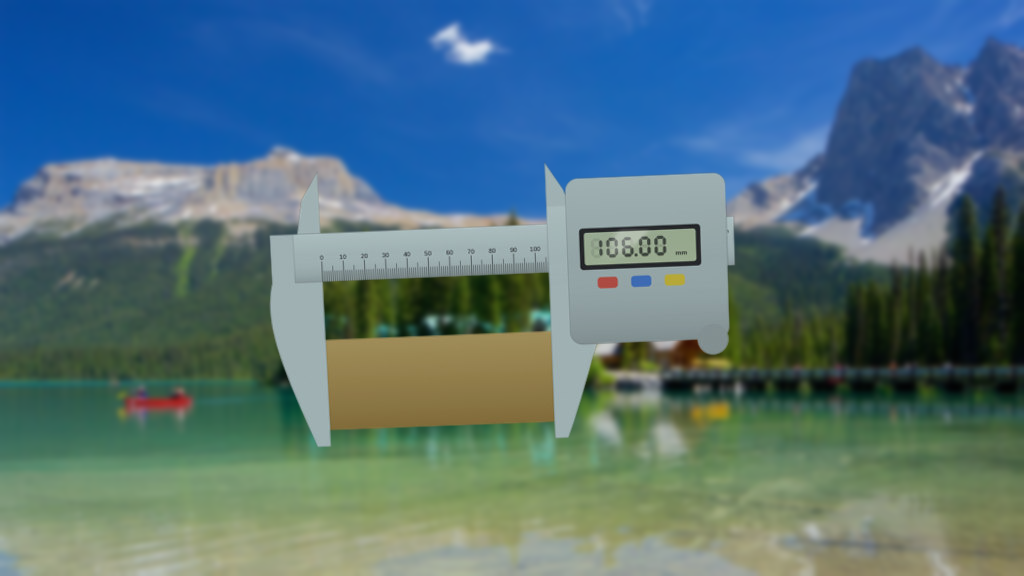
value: 106.00
